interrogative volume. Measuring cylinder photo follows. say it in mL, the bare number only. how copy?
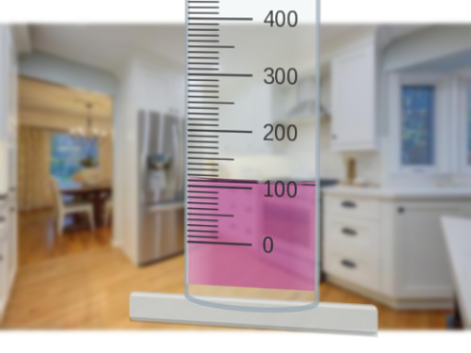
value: 110
